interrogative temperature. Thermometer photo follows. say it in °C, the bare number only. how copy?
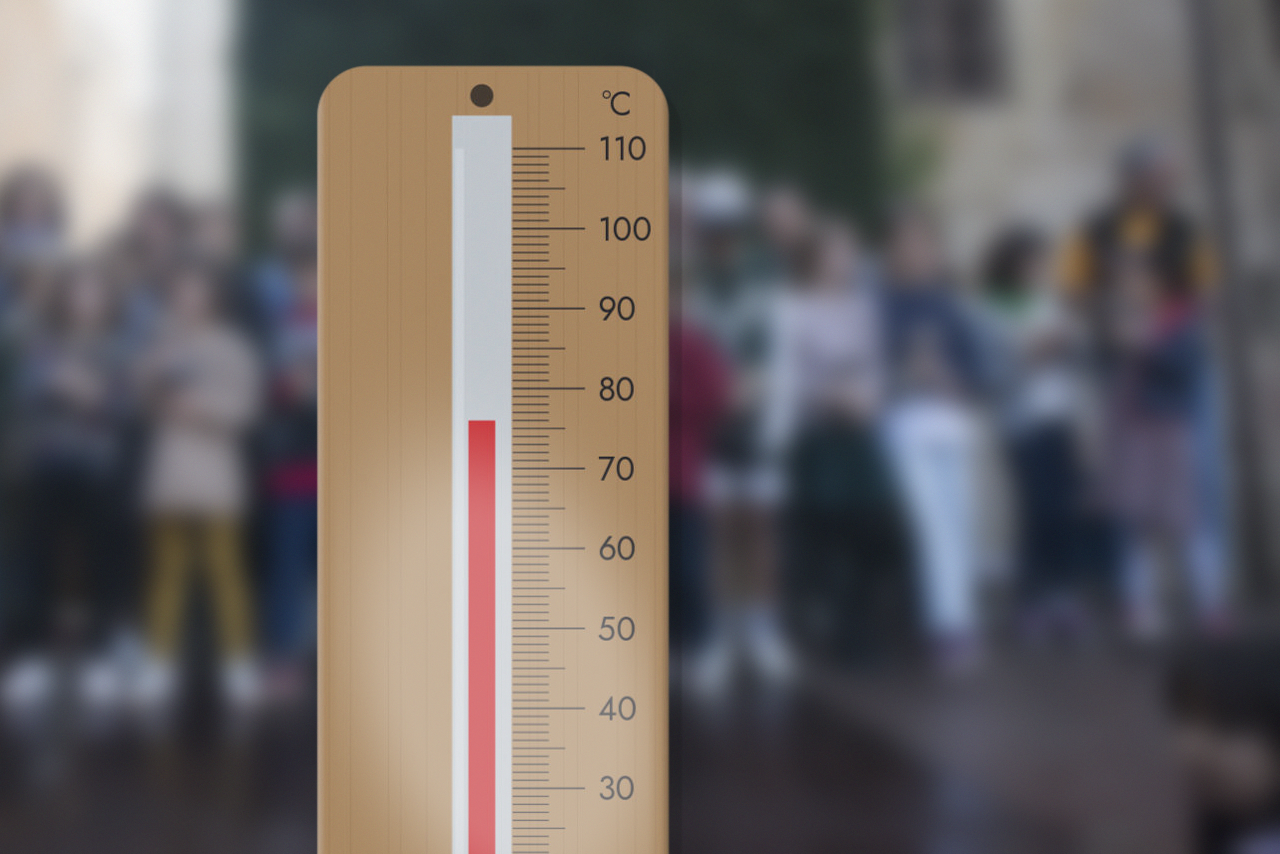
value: 76
